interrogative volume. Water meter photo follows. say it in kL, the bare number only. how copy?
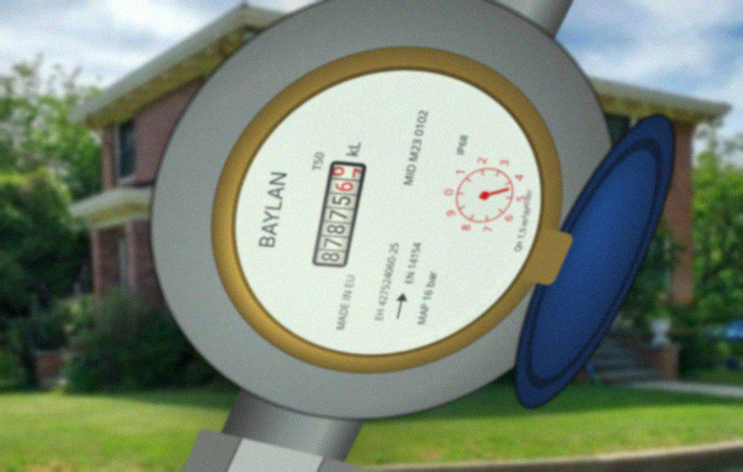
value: 87875.664
